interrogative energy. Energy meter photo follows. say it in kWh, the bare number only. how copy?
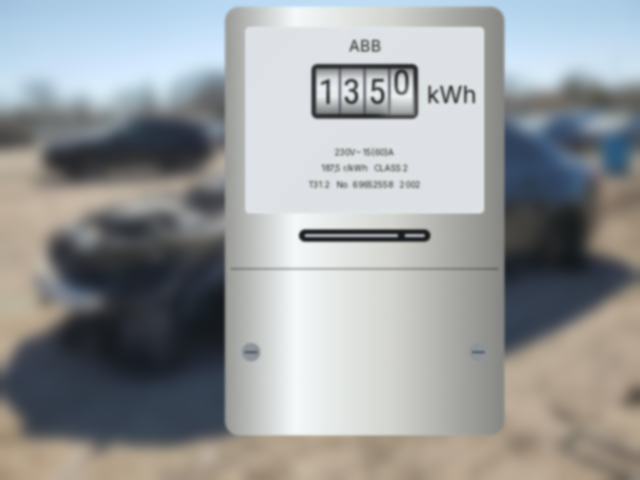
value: 1350
